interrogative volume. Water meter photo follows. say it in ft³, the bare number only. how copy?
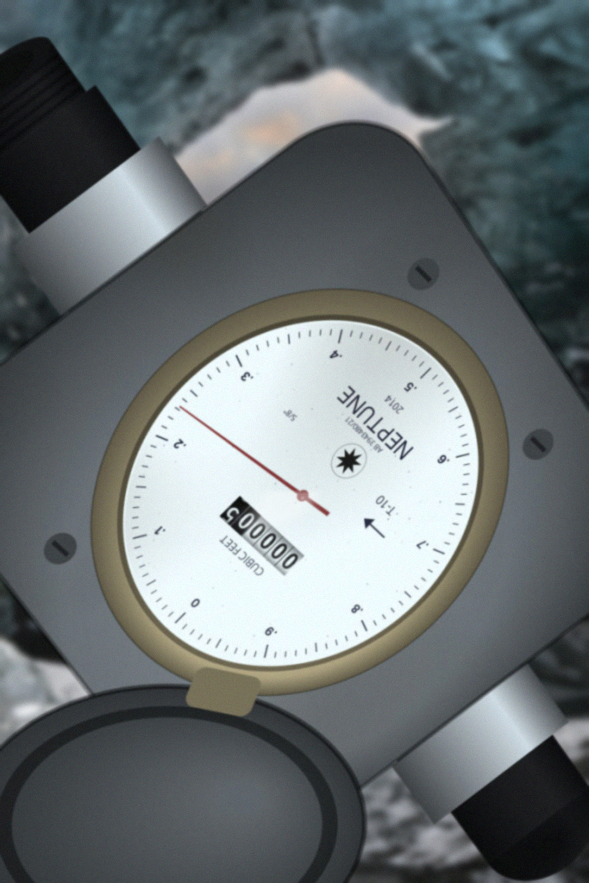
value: 5.23
